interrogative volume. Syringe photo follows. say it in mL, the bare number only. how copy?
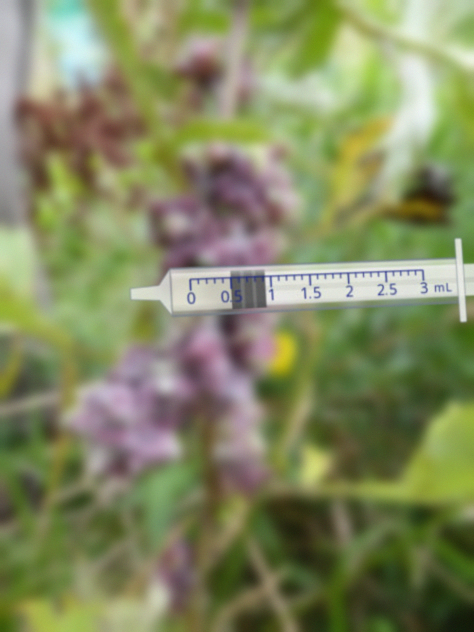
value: 0.5
